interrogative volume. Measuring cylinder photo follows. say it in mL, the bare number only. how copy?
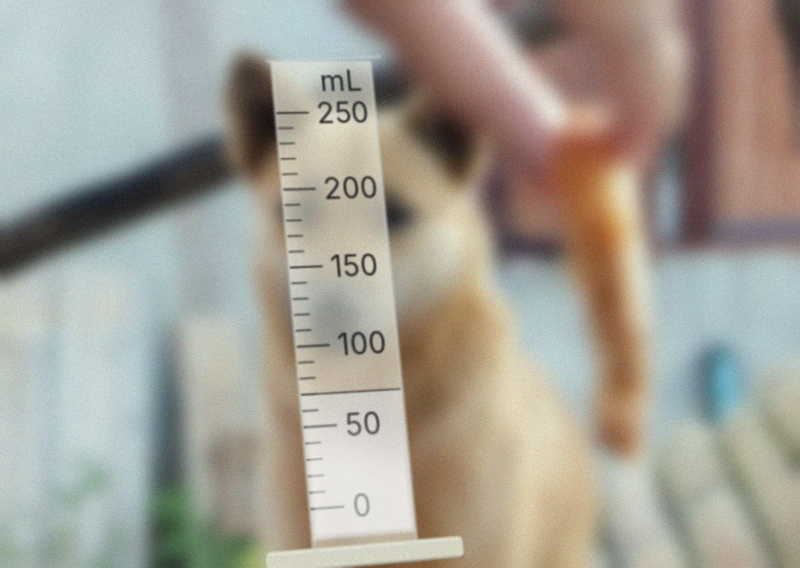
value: 70
